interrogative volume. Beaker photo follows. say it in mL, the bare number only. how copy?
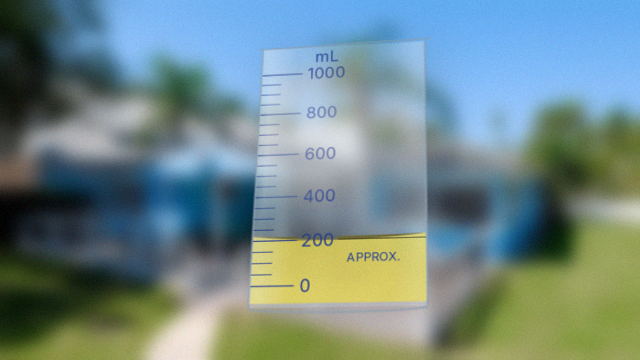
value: 200
